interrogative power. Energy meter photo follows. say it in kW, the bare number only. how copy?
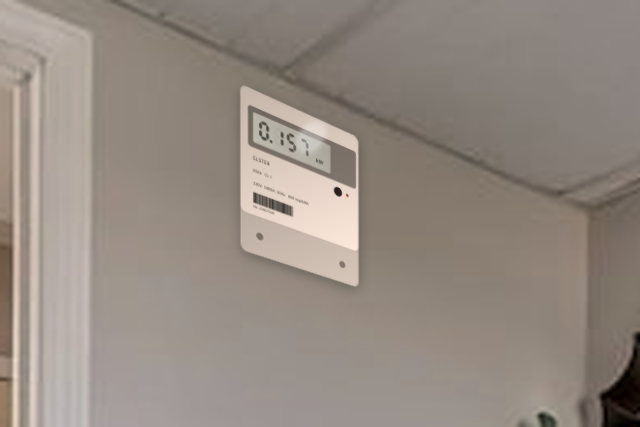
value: 0.157
